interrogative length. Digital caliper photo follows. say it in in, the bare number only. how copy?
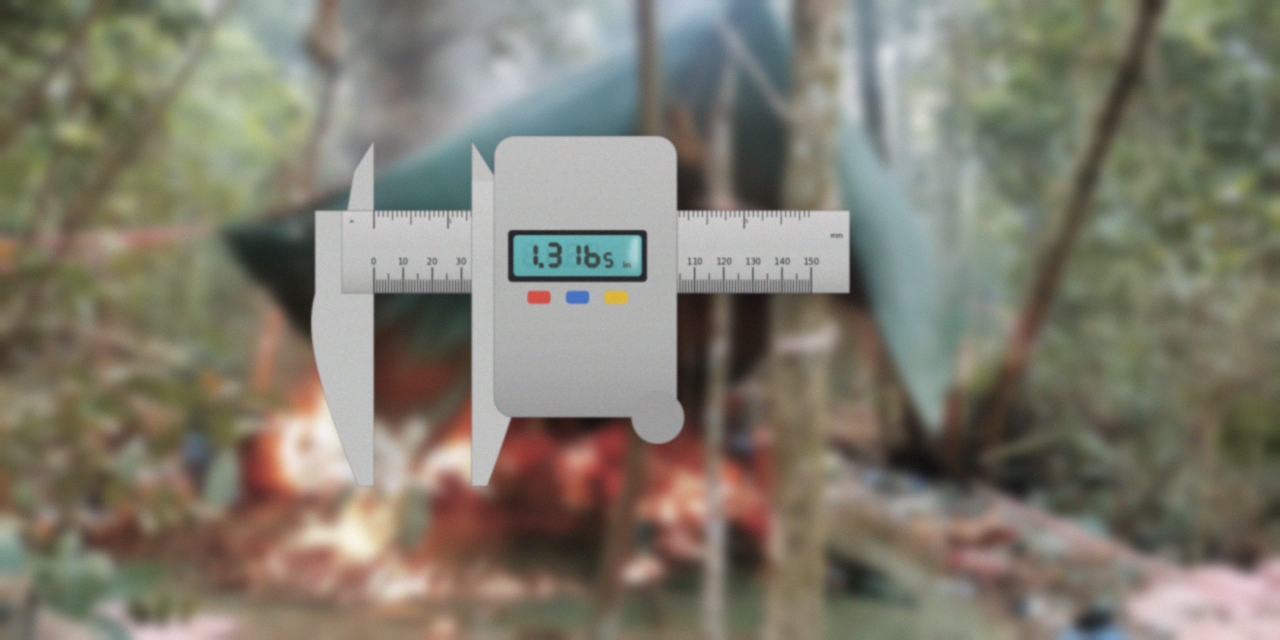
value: 1.3165
